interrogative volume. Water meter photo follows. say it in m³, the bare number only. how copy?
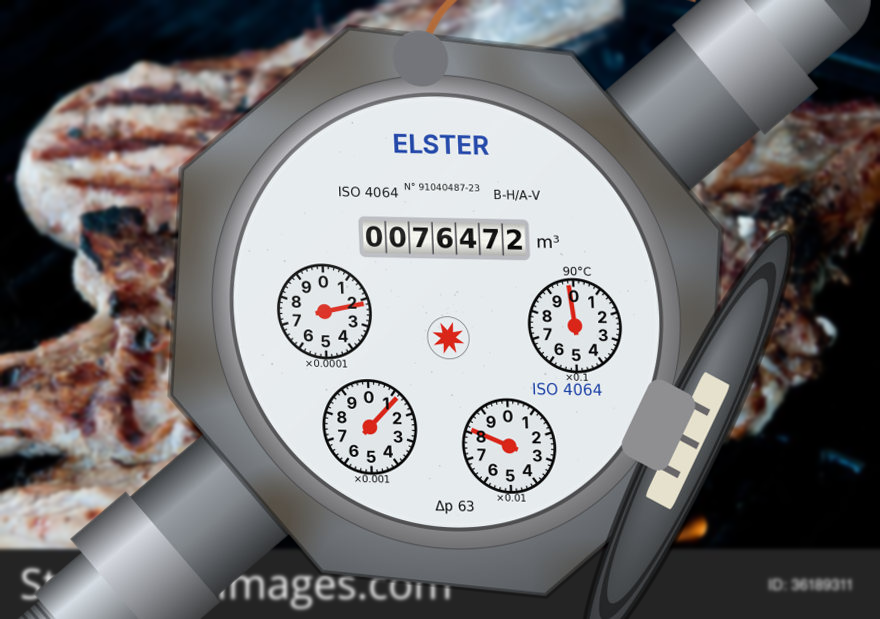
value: 76471.9812
